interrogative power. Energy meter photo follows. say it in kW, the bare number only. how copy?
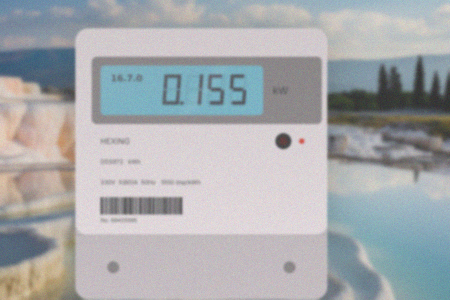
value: 0.155
